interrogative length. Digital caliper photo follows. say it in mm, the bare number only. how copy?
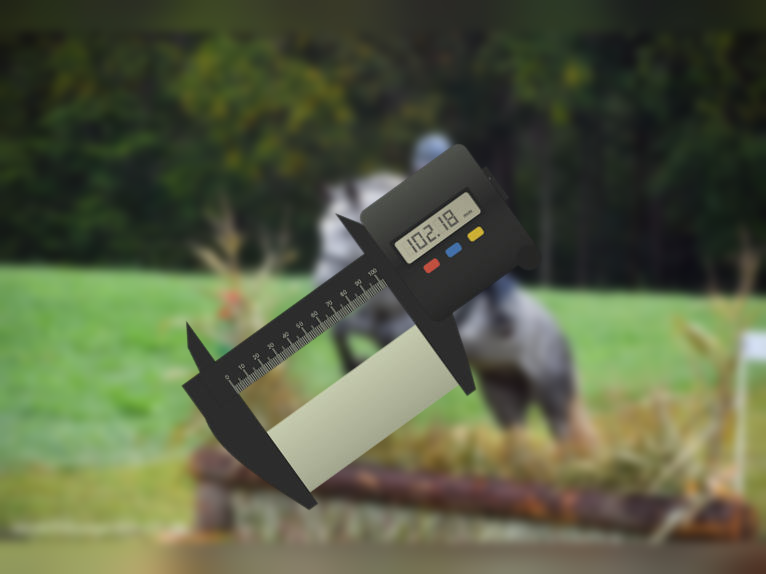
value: 102.18
